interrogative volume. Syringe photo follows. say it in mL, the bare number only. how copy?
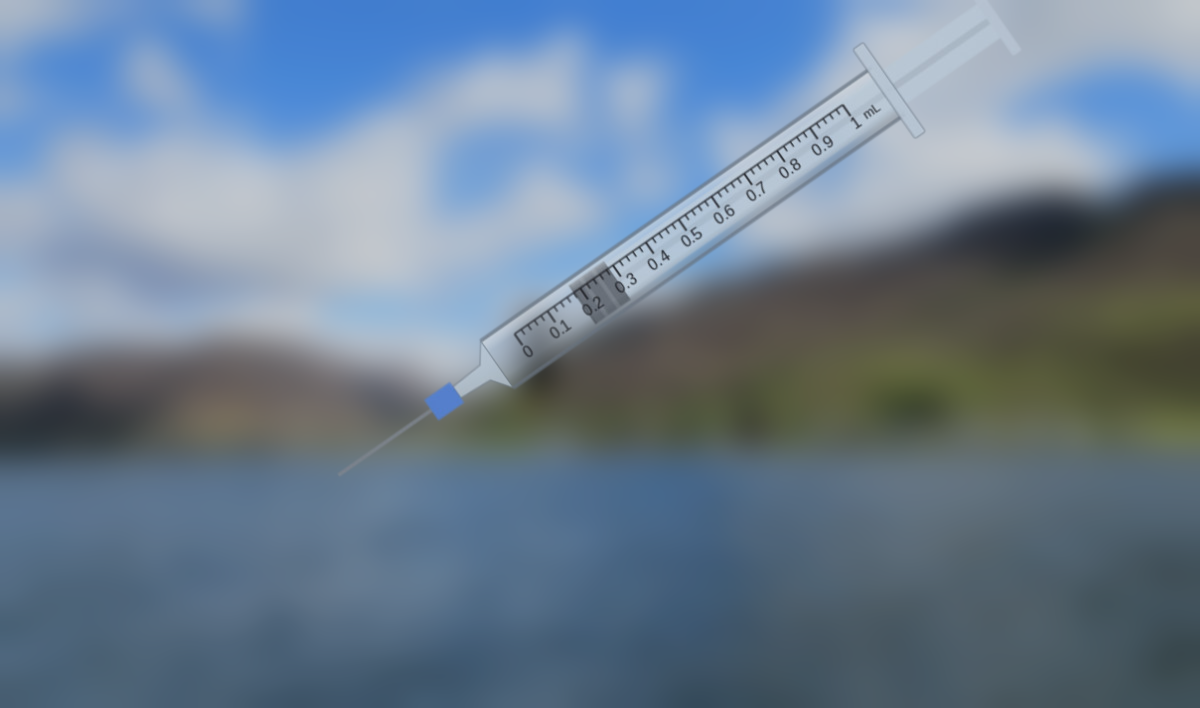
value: 0.18
